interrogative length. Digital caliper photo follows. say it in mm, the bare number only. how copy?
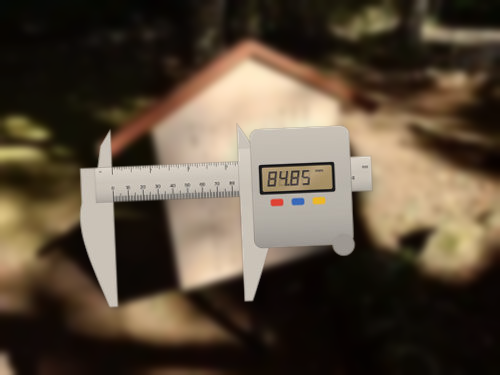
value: 84.85
